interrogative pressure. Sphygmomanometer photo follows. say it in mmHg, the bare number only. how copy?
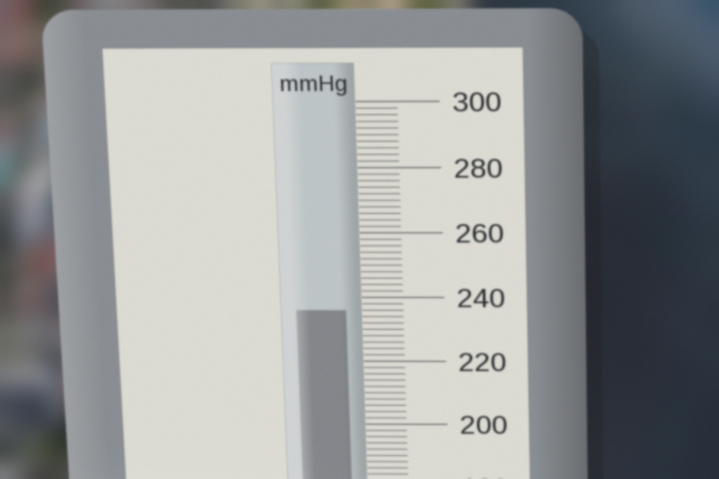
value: 236
